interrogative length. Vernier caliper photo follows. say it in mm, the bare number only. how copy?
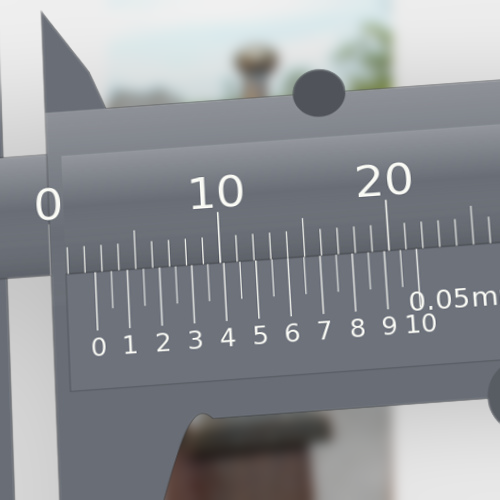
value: 2.6
